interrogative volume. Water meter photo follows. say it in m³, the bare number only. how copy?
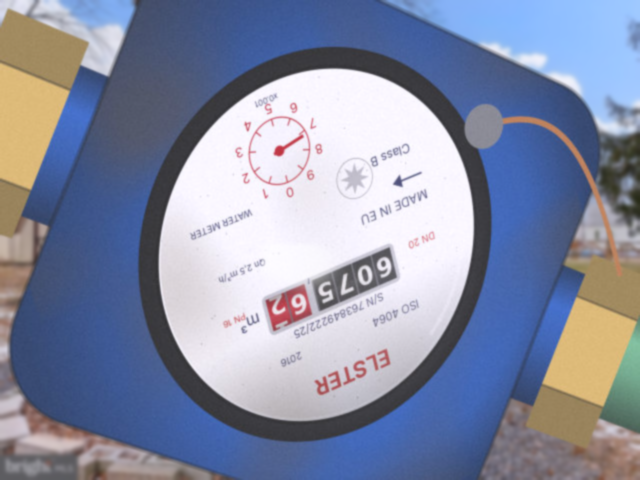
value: 6075.617
